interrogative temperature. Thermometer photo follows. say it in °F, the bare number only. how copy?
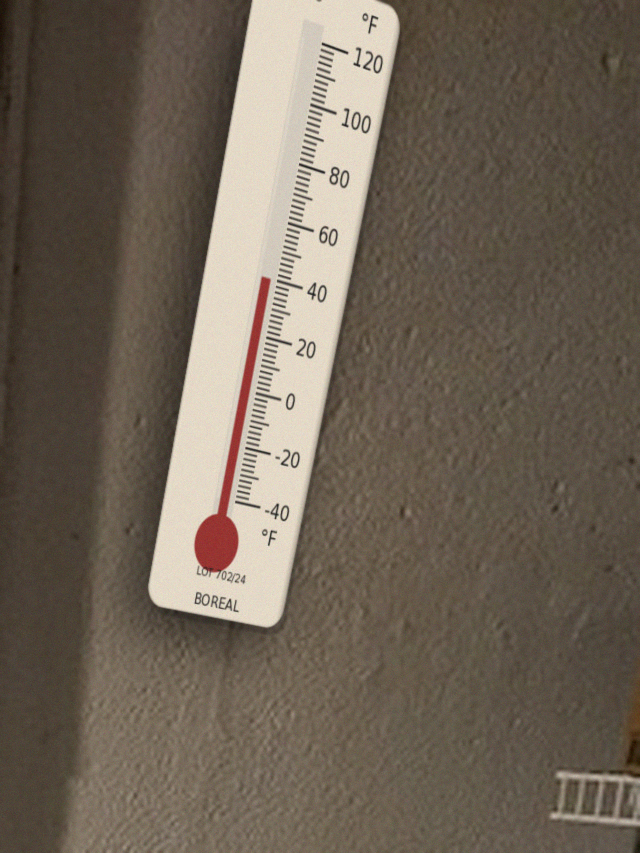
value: 40
